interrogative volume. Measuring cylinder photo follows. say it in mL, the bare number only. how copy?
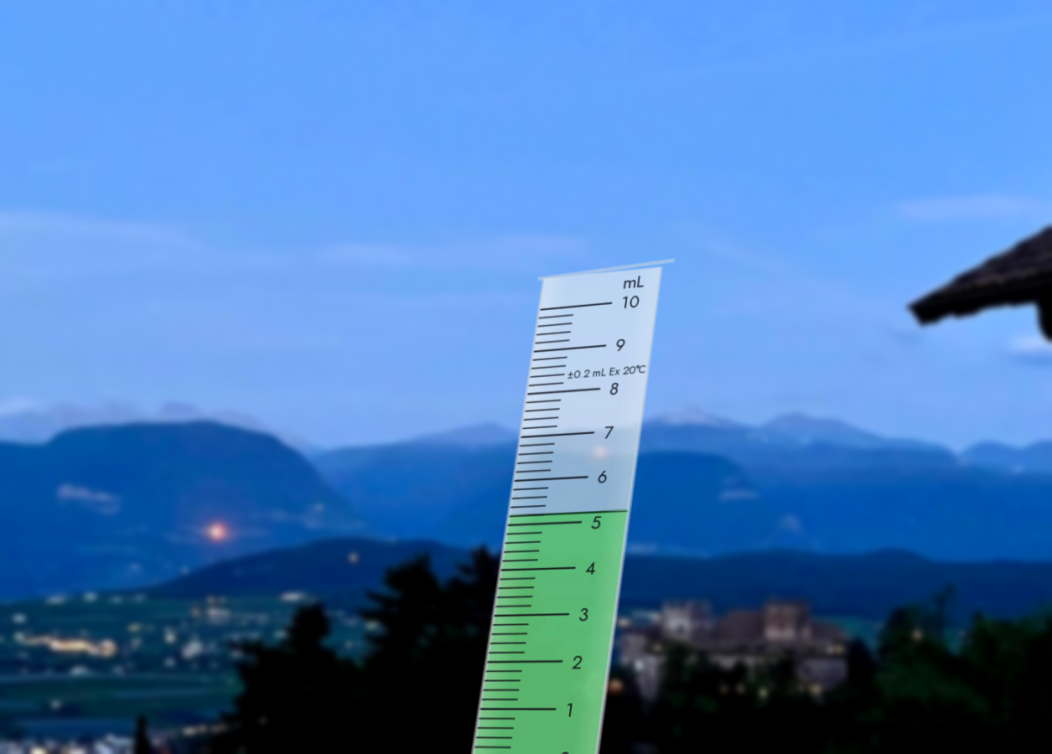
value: 5.2
